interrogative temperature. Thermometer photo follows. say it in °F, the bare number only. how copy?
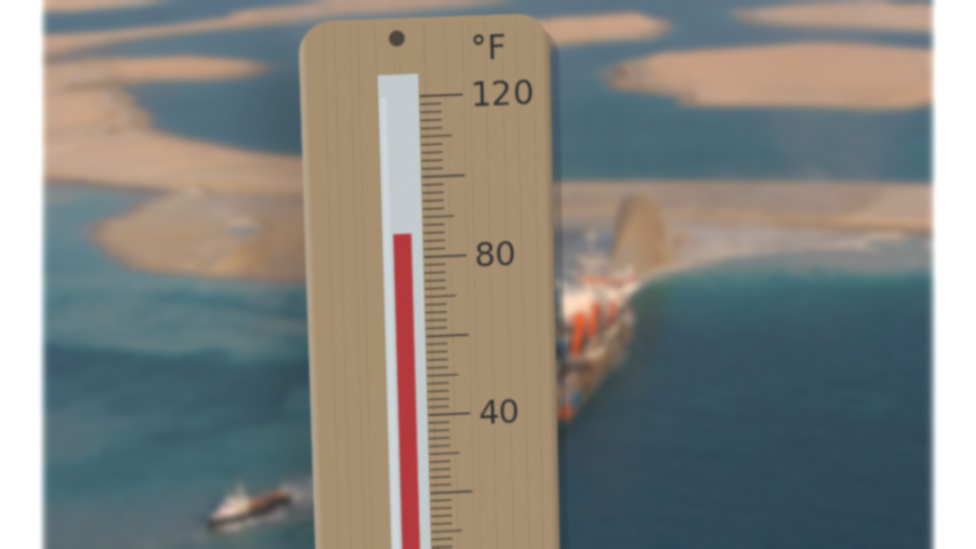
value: 86
